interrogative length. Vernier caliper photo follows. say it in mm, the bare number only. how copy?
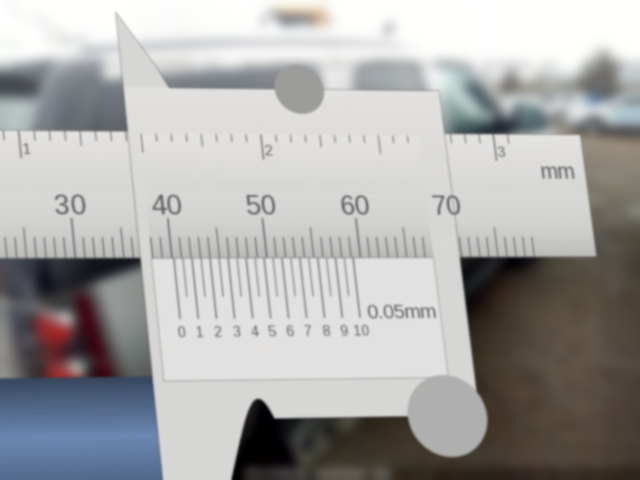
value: 40.2
